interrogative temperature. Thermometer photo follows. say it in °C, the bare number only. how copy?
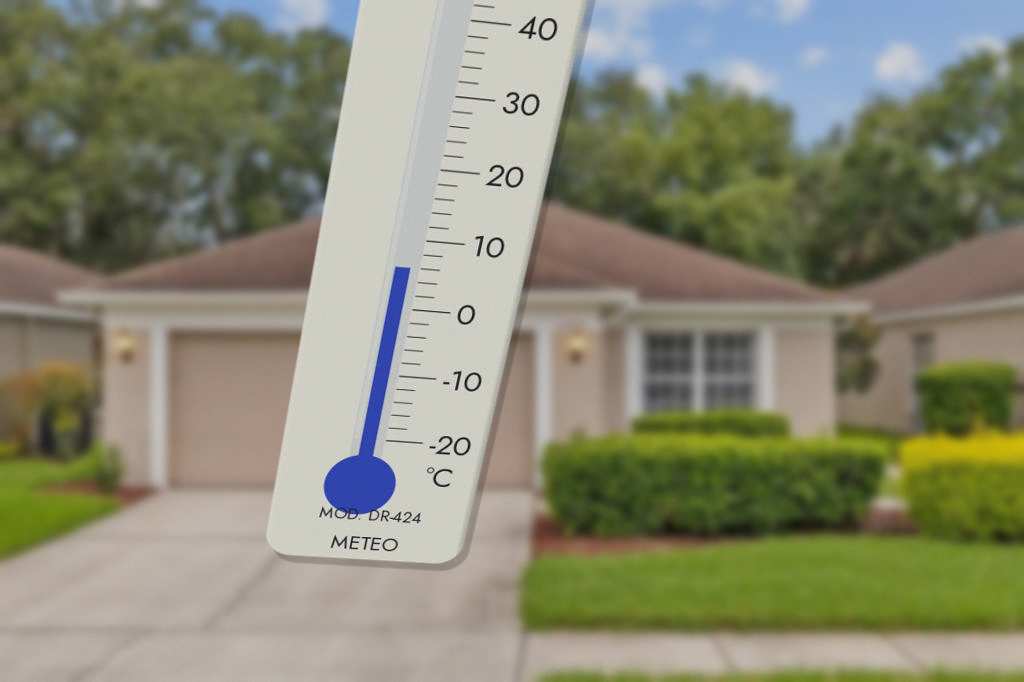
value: 6
